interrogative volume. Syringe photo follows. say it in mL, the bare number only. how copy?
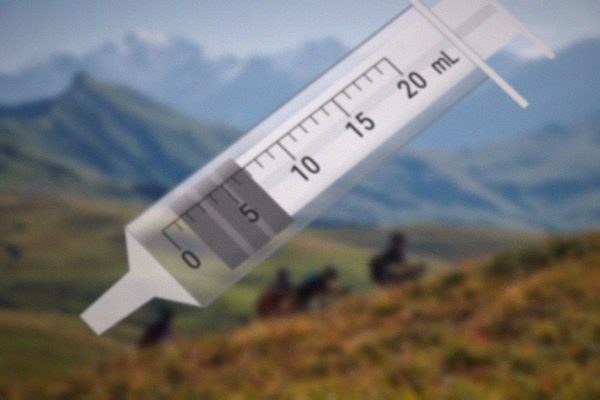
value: 1.5
